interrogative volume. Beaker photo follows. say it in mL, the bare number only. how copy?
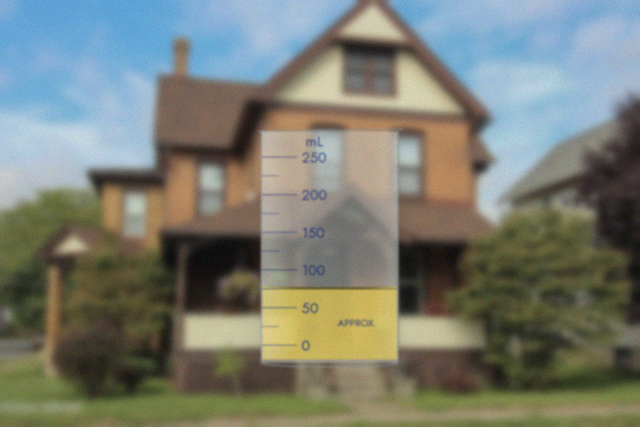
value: 75
